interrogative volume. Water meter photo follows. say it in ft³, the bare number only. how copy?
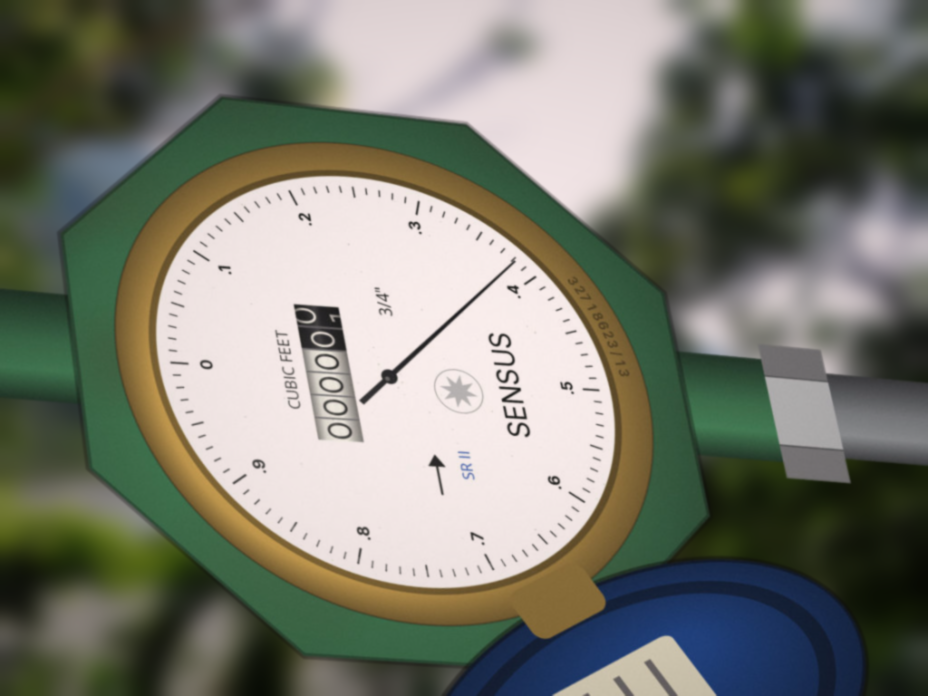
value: 0.38
